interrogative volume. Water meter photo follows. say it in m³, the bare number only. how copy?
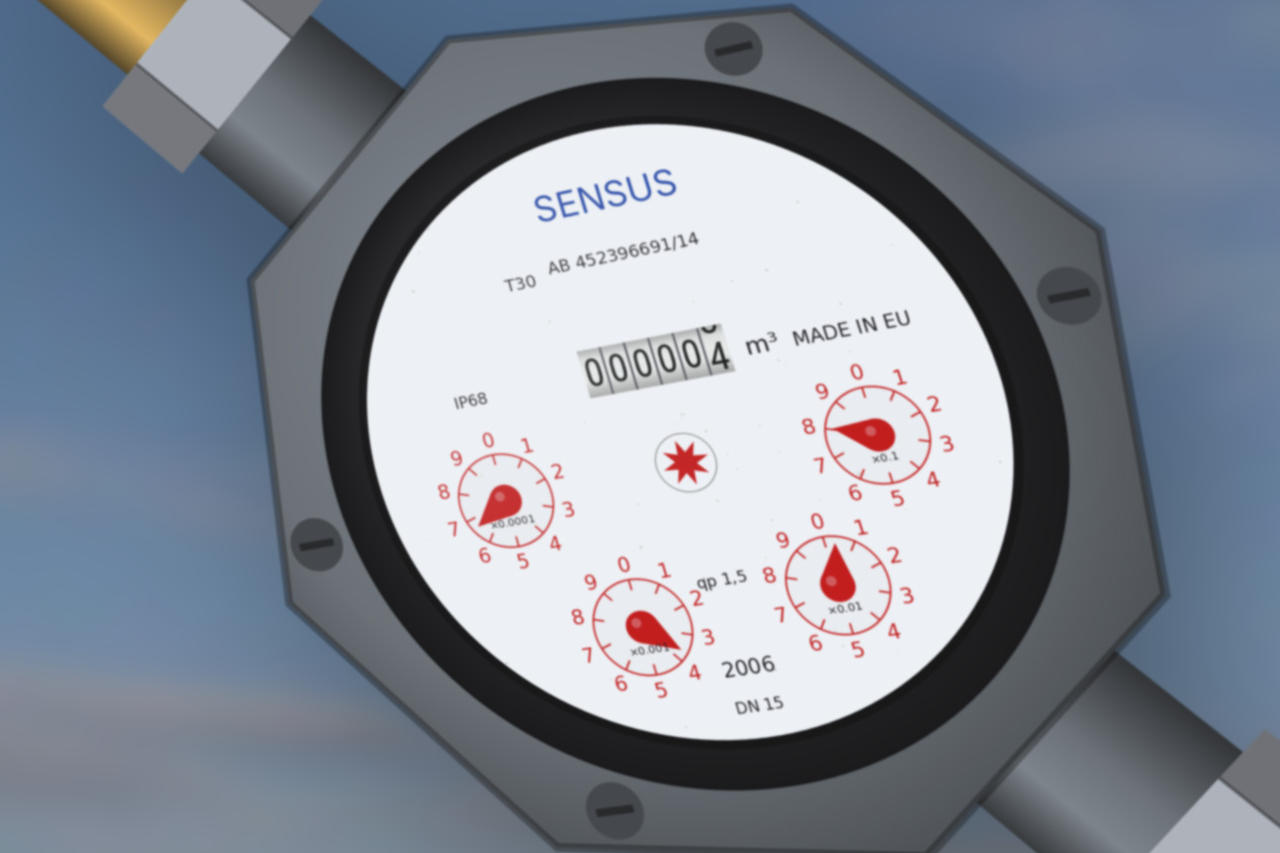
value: 3.8036
